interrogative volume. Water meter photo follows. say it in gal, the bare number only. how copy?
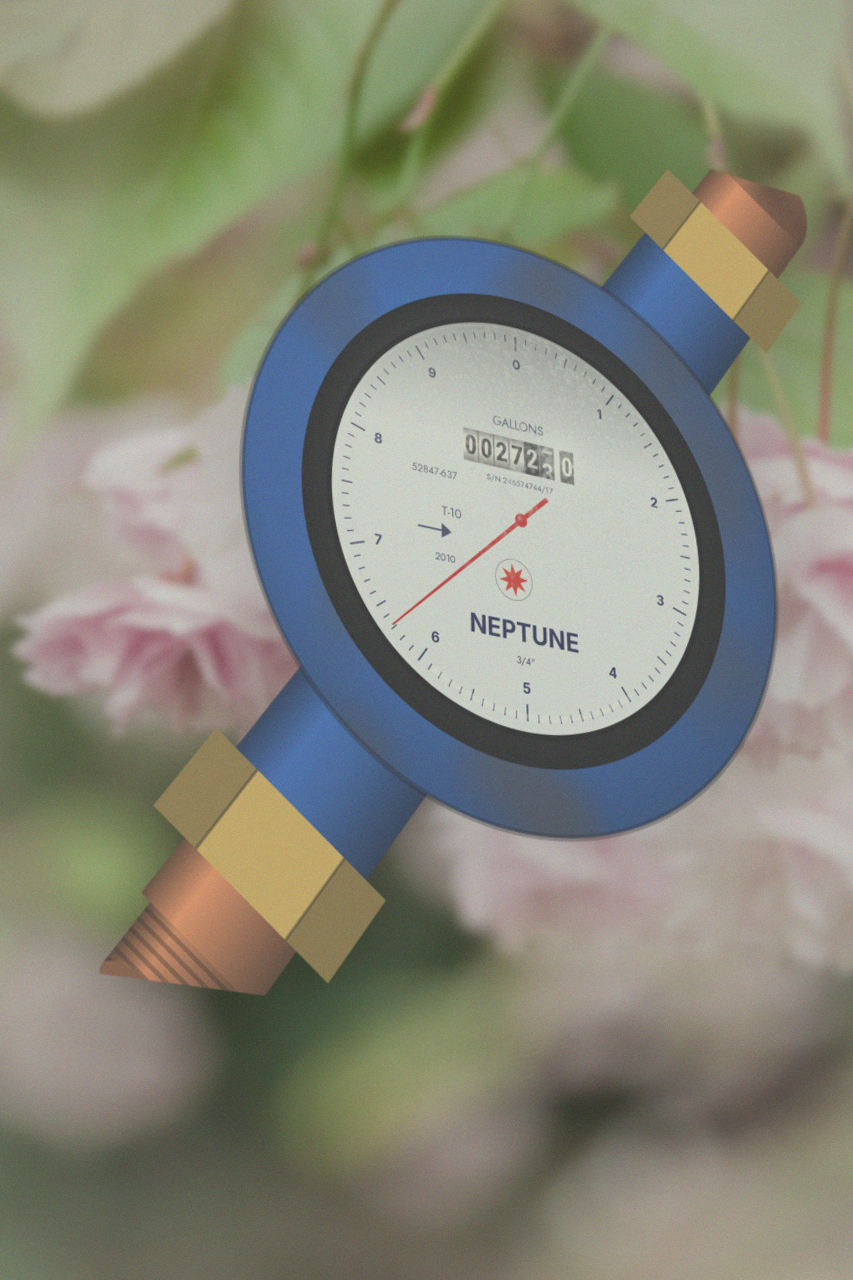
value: 27226.3
